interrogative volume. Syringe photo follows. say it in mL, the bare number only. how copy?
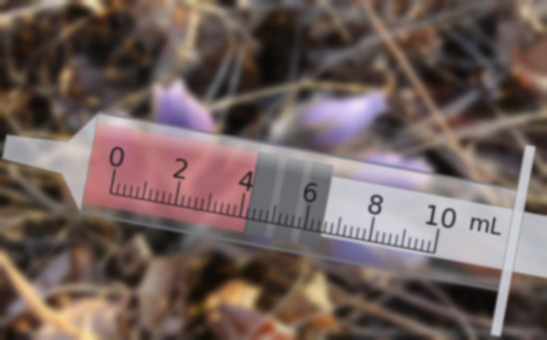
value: 4.2
